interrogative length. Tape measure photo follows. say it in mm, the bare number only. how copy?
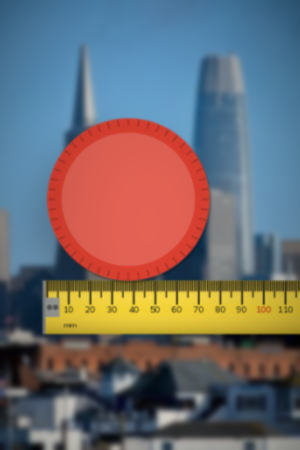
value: 75
